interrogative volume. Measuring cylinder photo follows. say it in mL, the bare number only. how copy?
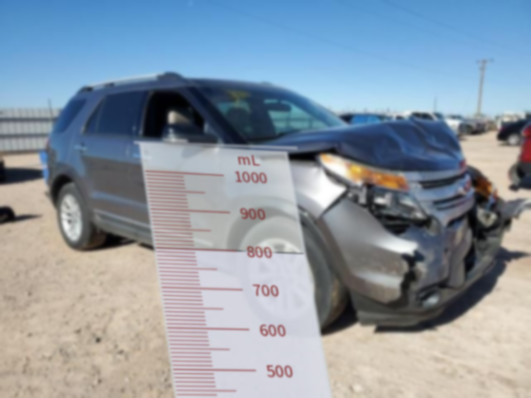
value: 800
